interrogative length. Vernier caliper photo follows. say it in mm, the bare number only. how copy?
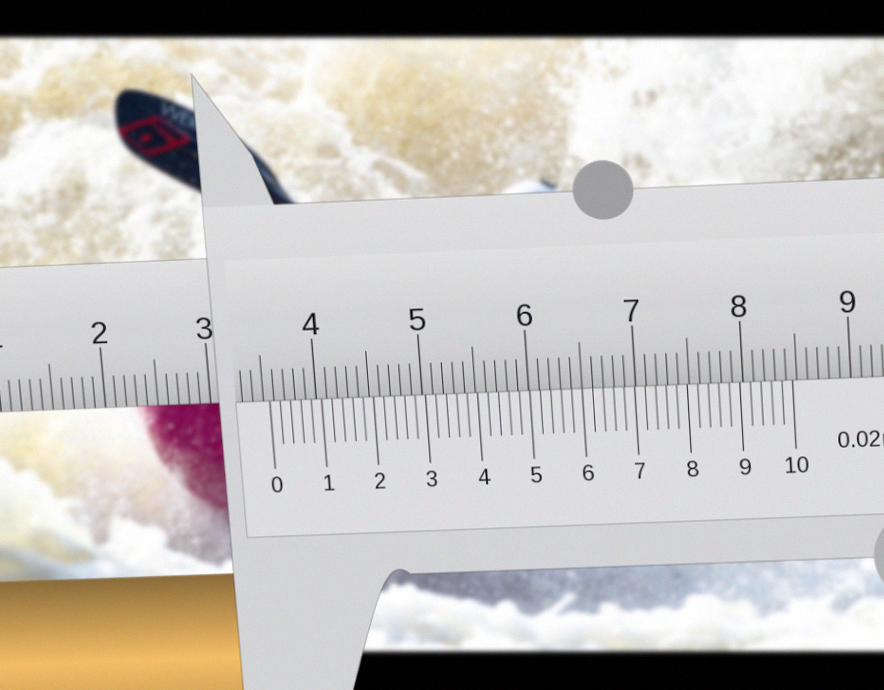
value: 35.6
